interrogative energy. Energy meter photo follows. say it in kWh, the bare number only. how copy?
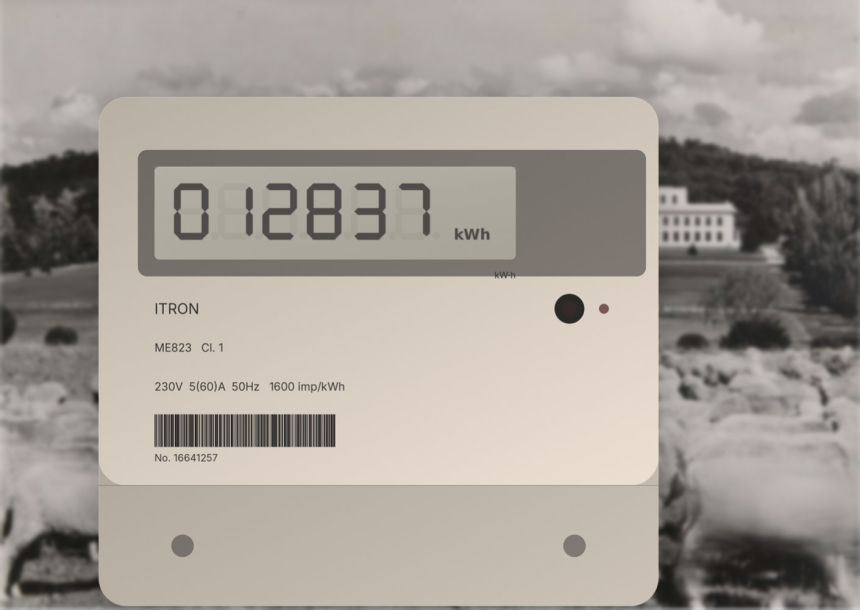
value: 12837
